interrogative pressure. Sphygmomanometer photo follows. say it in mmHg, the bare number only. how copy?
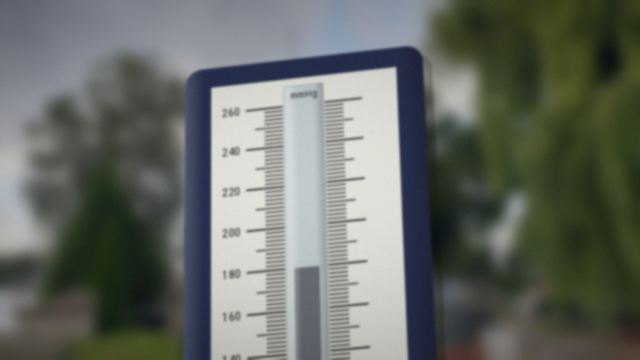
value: 180
